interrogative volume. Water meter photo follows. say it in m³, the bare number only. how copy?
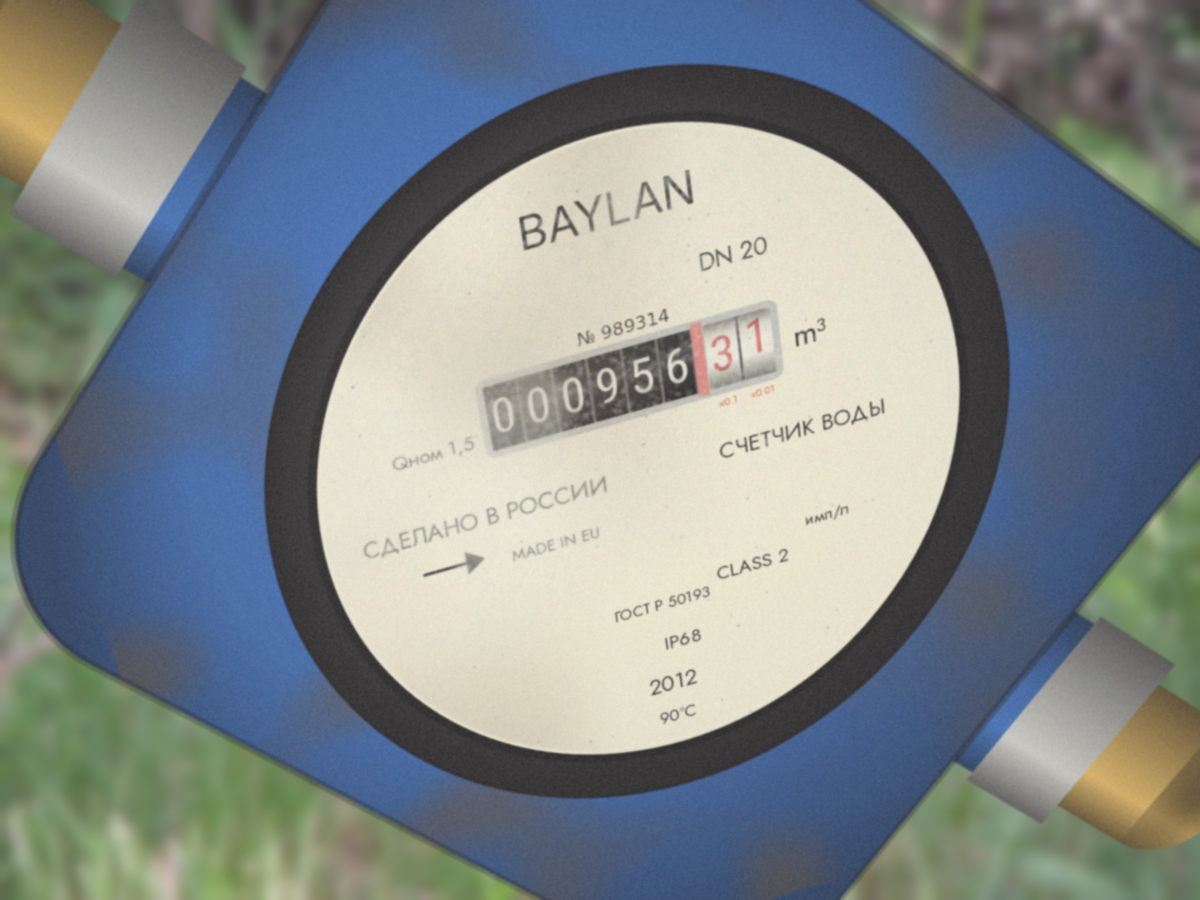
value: 956.31
